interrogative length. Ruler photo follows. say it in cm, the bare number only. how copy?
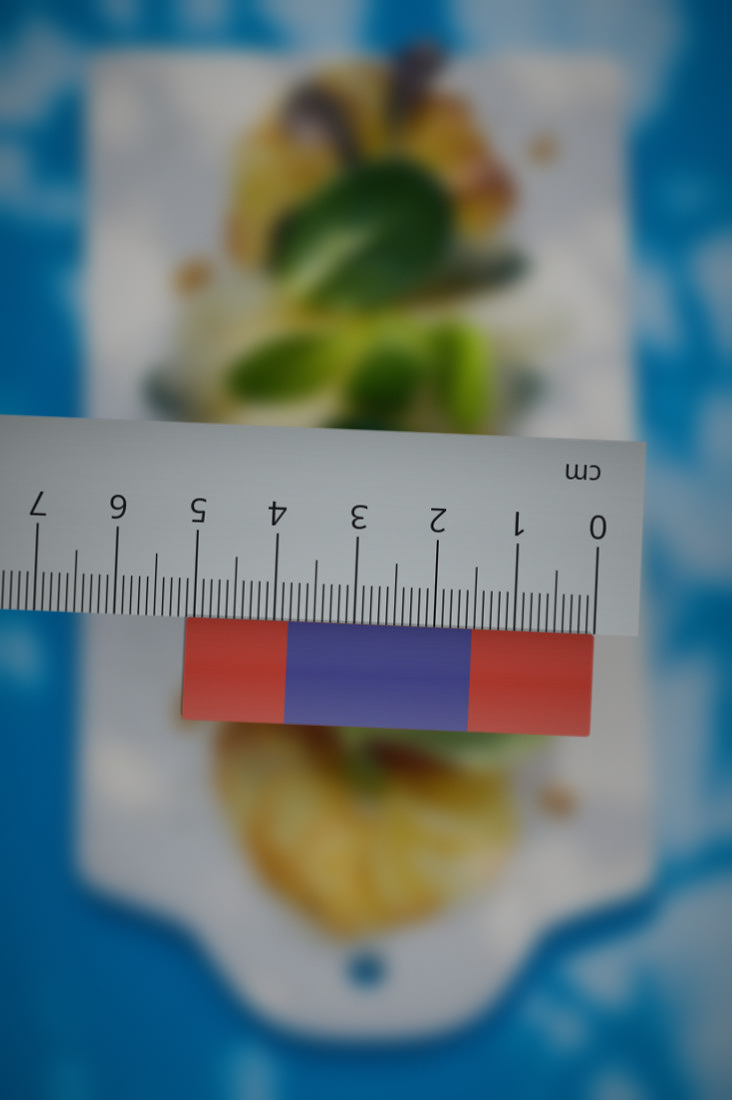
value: 5.1
